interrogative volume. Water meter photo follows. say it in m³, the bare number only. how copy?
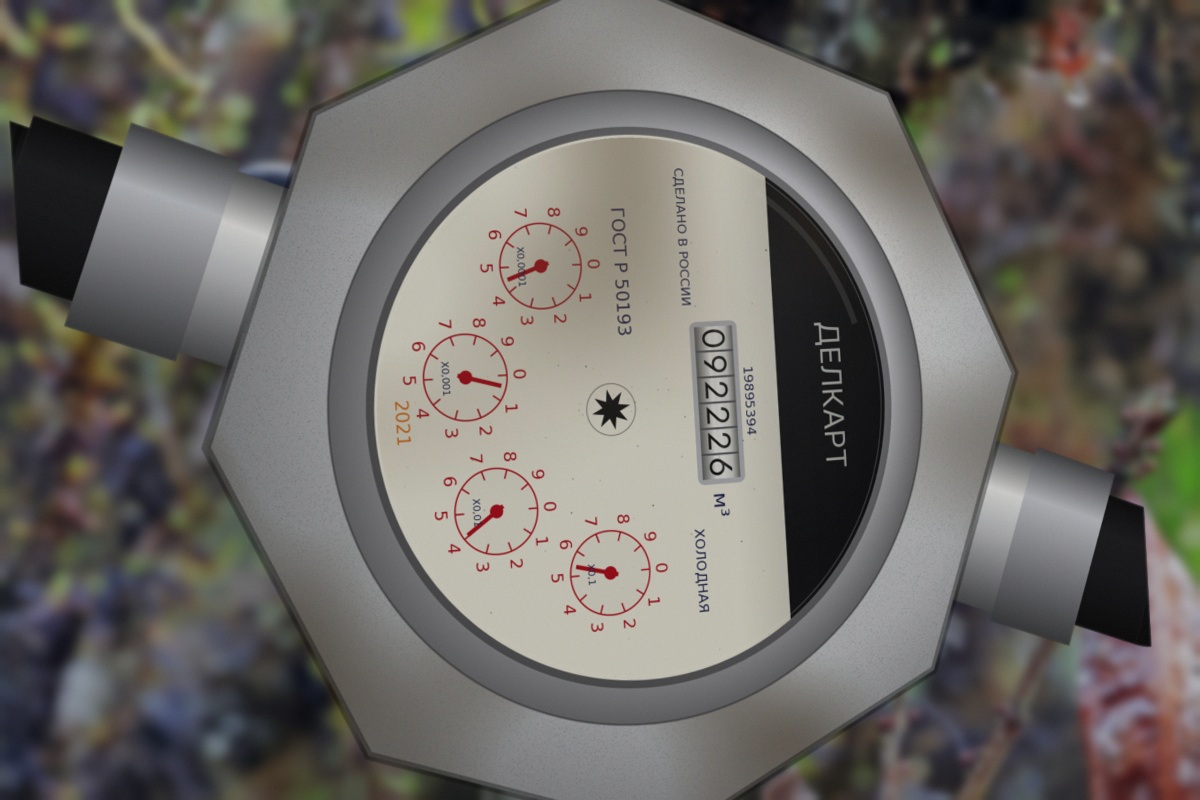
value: 92226.5404
